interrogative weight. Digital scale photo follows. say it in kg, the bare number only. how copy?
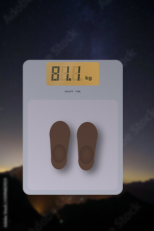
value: 81.1
